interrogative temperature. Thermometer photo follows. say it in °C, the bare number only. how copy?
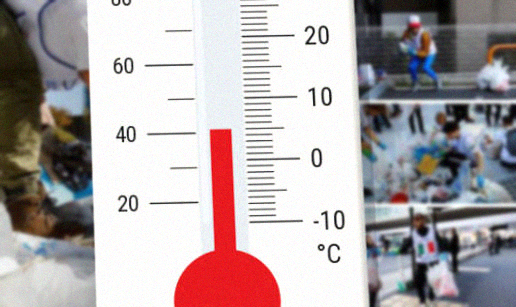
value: 5
